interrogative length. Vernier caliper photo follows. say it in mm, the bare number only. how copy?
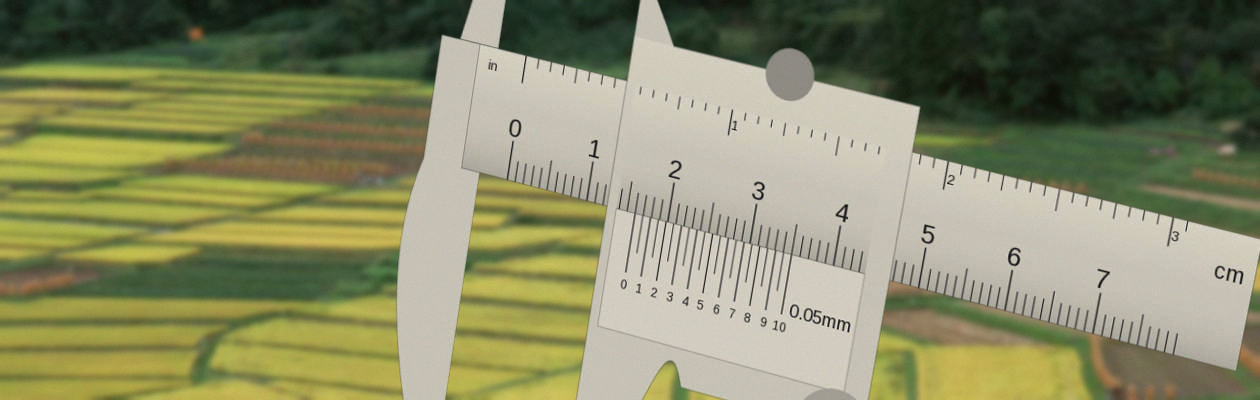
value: 16.0
